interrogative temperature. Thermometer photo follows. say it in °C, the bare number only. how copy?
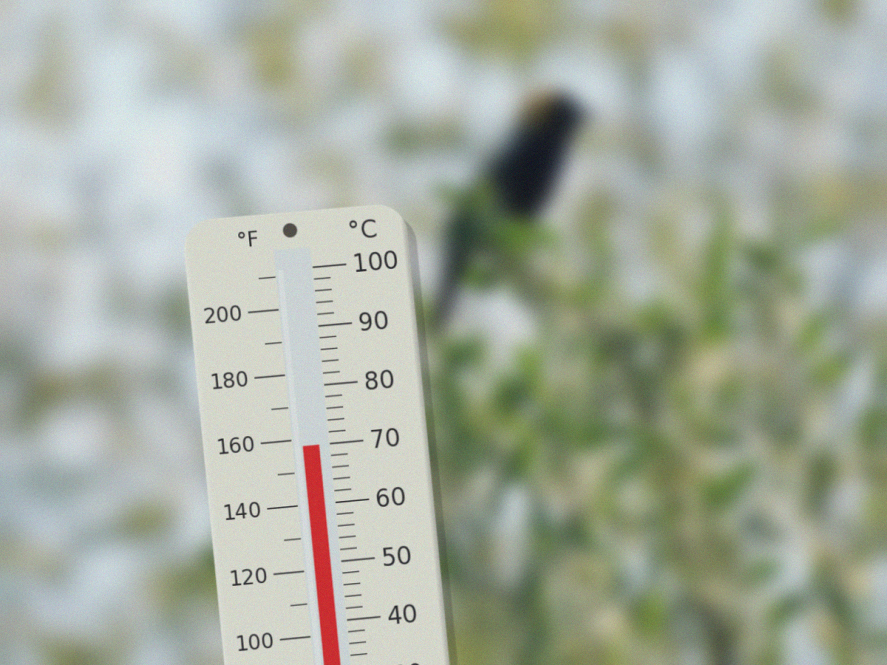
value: 70
